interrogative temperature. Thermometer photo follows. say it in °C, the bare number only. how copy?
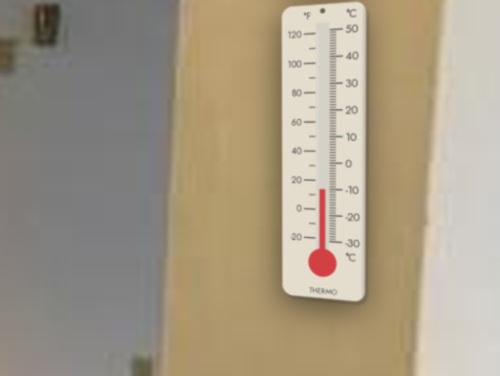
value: -10
